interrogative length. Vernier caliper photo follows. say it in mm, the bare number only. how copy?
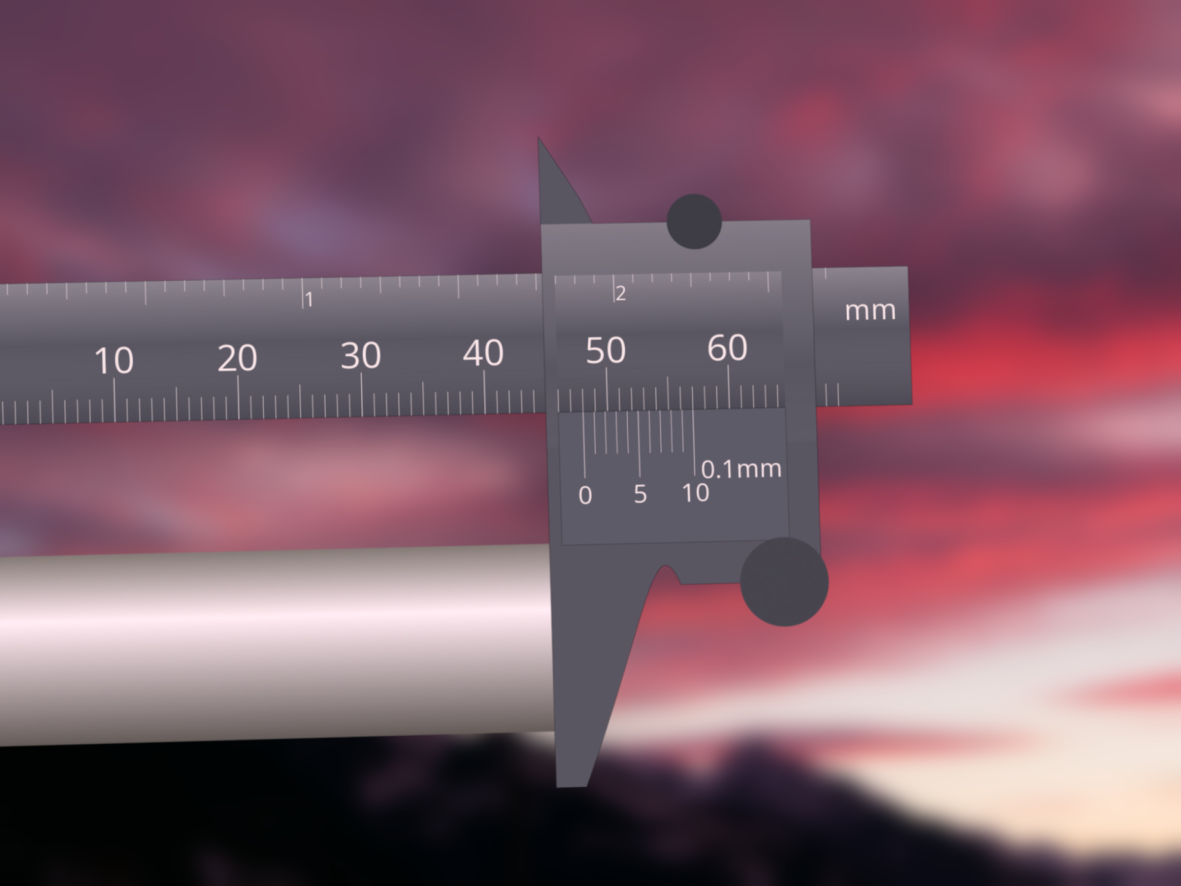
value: 48.0
